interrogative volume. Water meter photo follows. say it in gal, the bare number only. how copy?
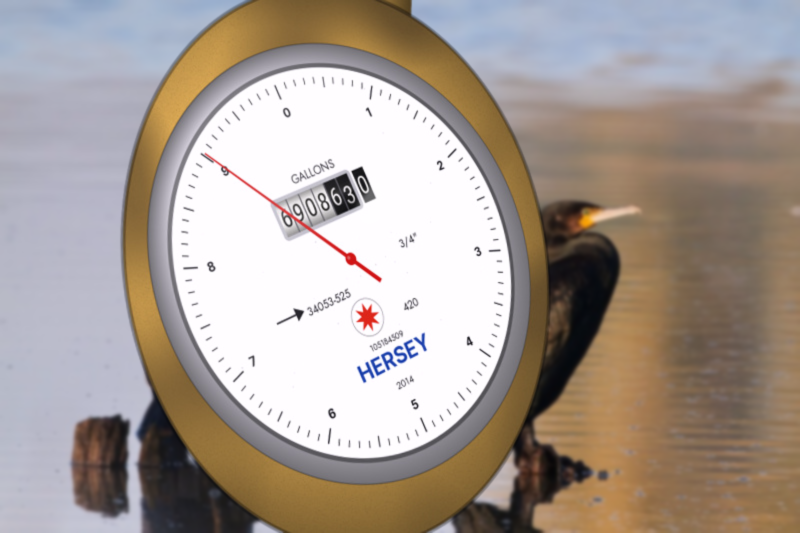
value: 6908629.0
